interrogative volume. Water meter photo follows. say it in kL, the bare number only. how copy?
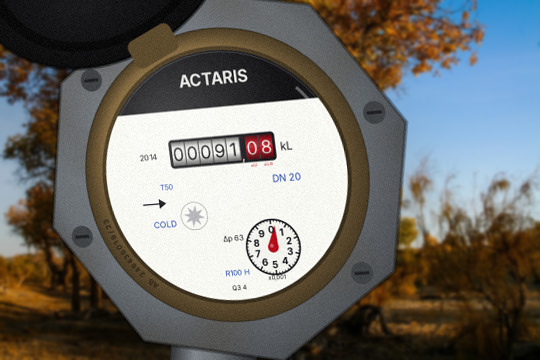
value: 91.080
